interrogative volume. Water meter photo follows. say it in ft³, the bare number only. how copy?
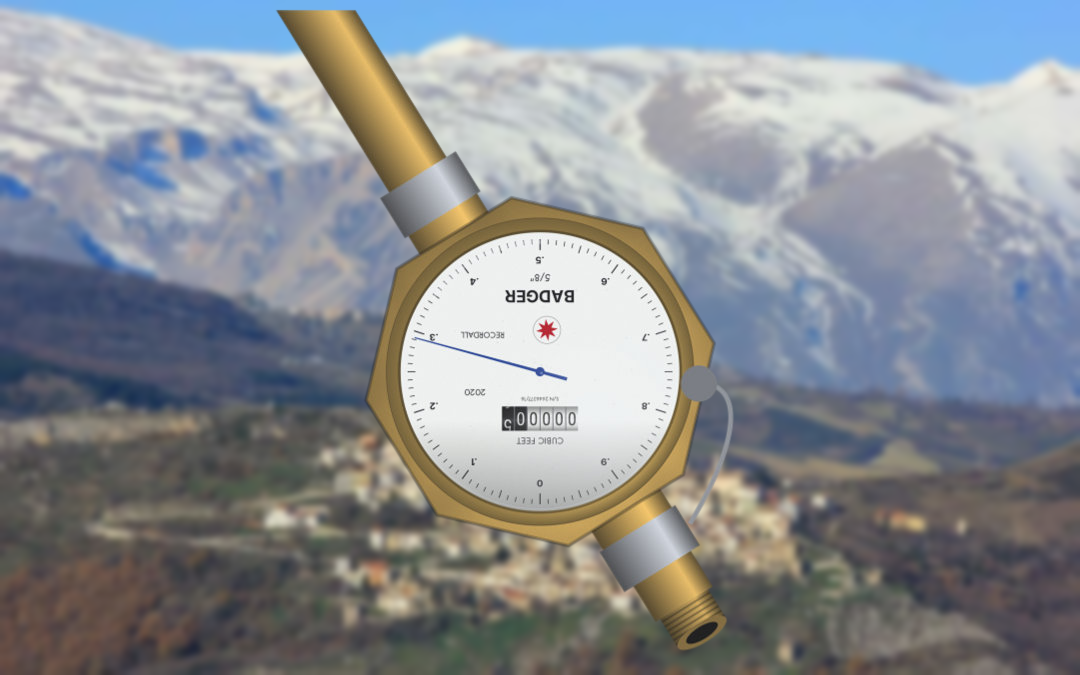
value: 5.29
